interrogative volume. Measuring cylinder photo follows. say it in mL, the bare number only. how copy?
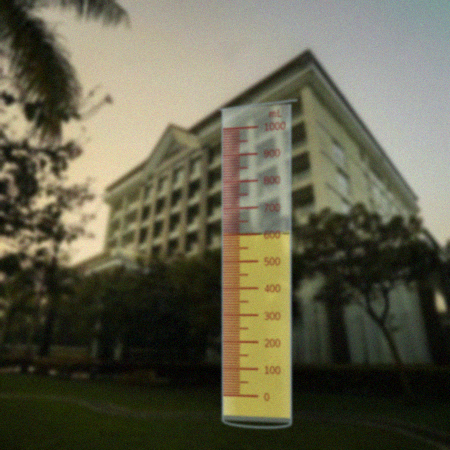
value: 600
